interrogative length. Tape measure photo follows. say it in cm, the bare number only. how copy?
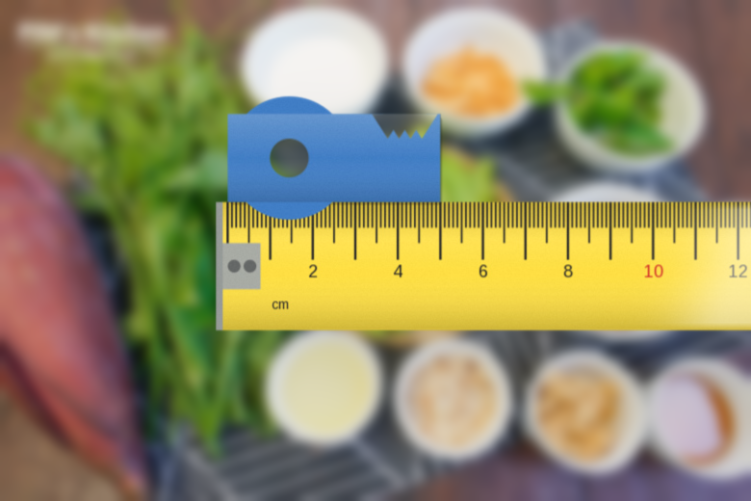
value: 5
